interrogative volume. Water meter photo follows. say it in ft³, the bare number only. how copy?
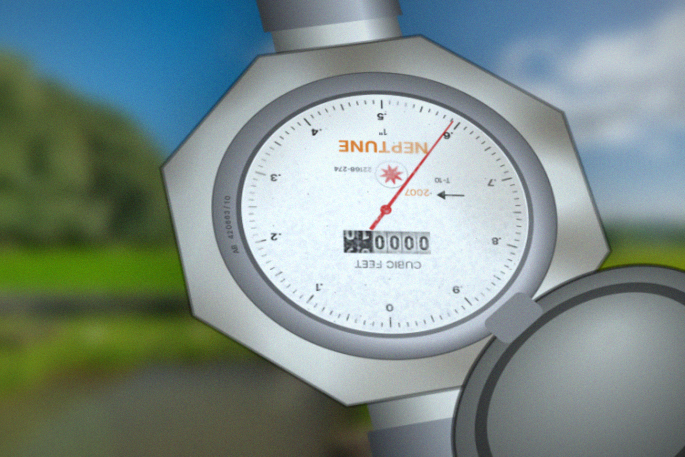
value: 9.59
